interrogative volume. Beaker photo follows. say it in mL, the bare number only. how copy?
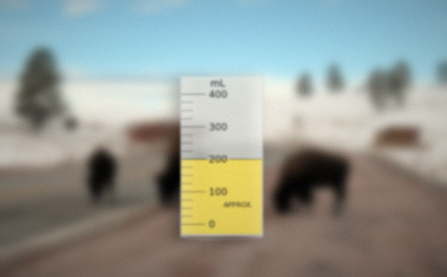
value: 200
